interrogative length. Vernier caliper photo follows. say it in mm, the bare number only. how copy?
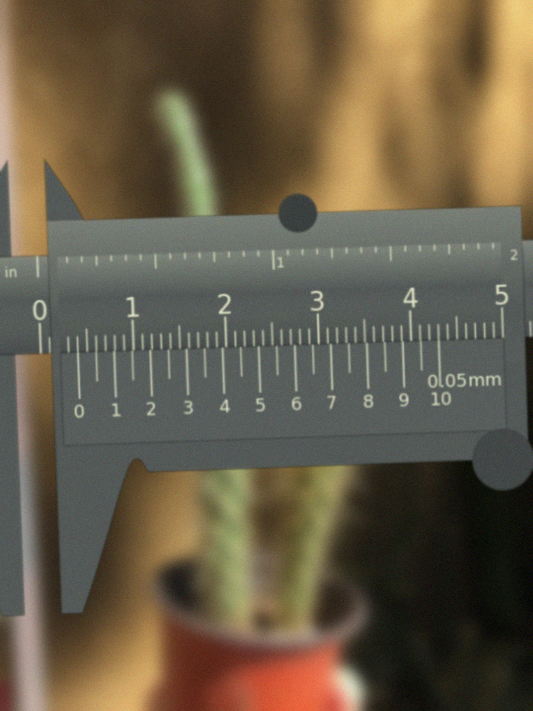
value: 4.0
